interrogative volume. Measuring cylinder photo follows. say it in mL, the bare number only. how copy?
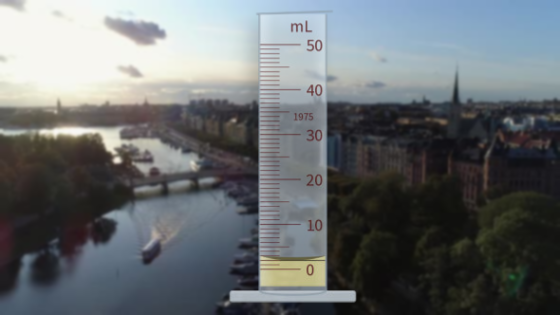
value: 2
